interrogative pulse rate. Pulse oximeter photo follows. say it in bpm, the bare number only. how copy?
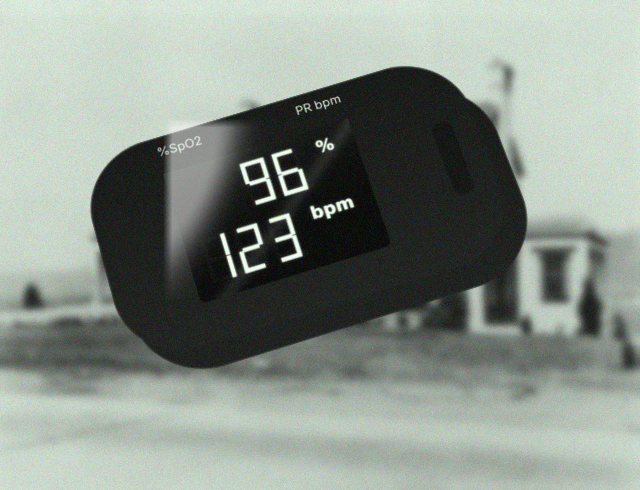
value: 123
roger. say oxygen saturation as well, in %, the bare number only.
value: 96
